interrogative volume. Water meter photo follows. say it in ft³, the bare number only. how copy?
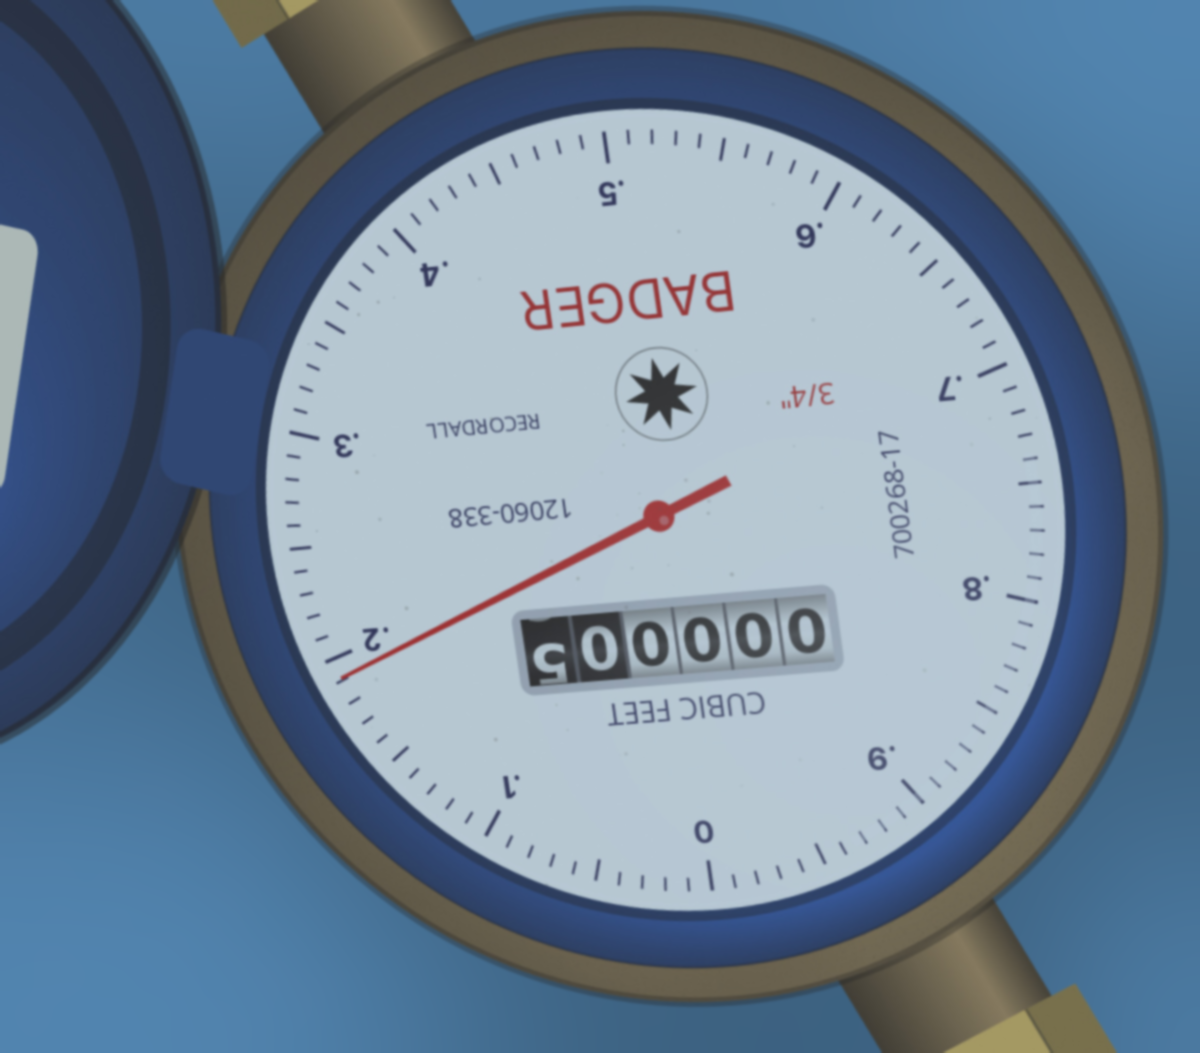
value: 5.19
